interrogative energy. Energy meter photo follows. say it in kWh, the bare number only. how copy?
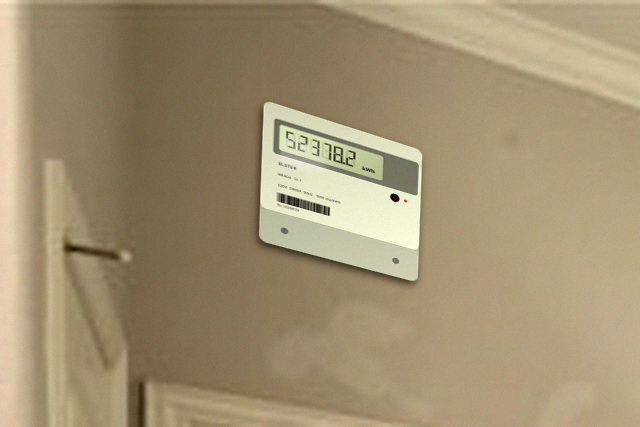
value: 52378.2
